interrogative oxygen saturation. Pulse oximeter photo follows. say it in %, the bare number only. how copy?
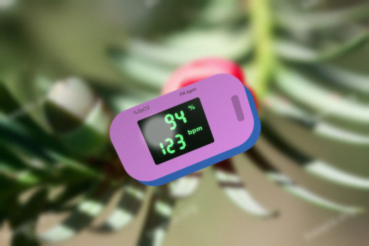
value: 94
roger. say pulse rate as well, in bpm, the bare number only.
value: 123
